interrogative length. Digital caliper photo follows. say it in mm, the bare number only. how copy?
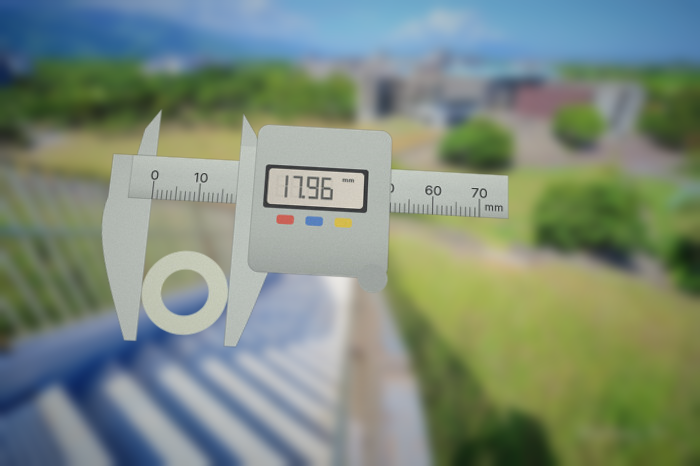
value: 17.96
